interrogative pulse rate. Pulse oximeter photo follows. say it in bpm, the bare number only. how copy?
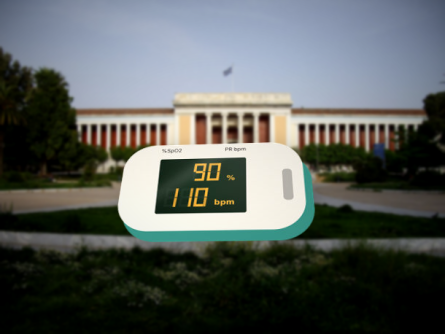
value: 110
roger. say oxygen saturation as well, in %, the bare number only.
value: 90
